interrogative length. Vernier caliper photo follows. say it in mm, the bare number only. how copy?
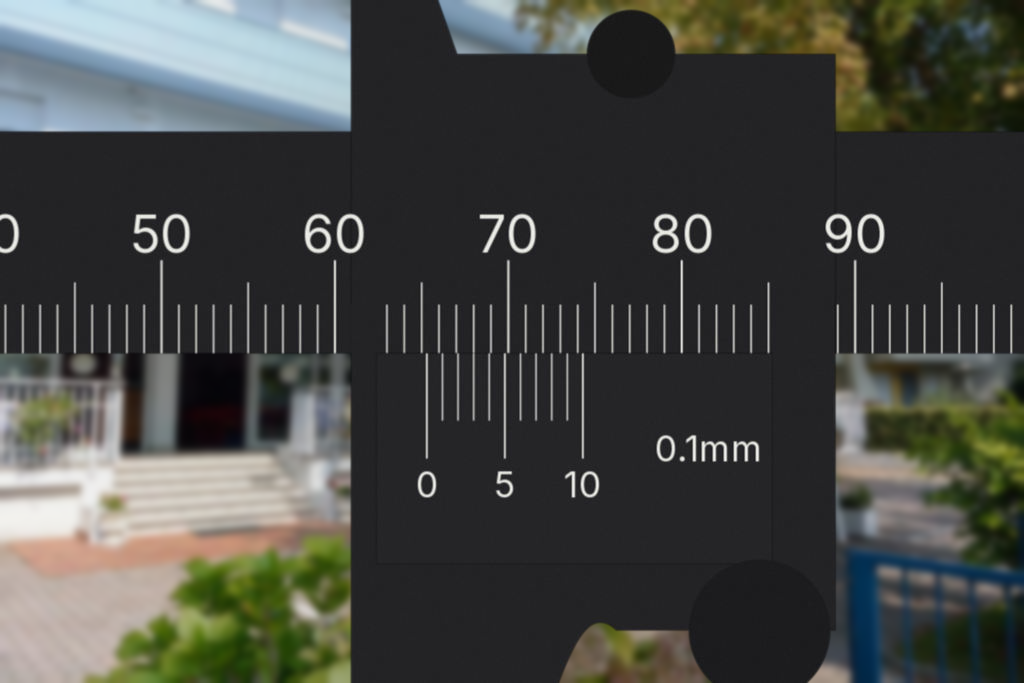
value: 65.3
